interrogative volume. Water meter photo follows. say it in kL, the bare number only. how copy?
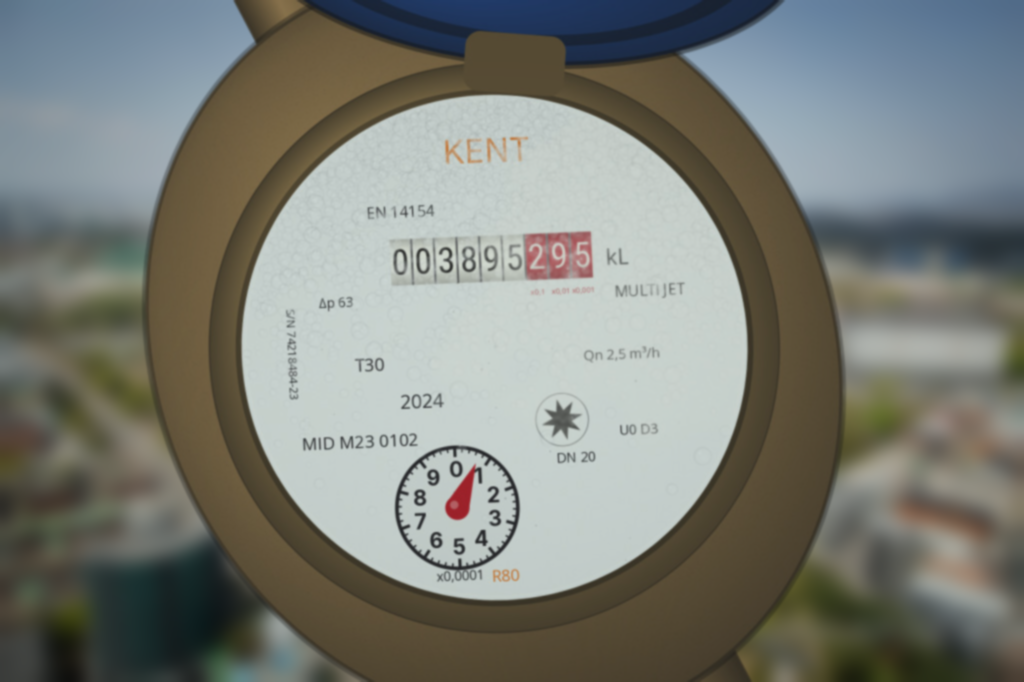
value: 3895.2950
